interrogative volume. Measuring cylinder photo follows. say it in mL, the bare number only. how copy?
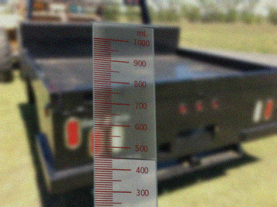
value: 450
